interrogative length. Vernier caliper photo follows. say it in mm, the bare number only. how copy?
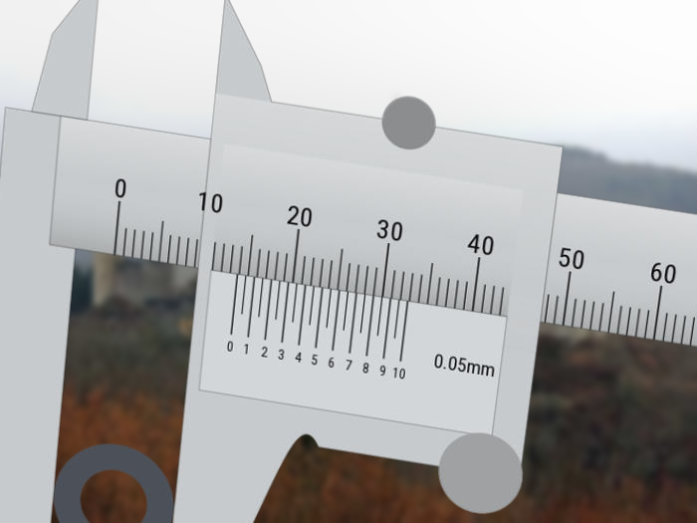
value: 13.8
